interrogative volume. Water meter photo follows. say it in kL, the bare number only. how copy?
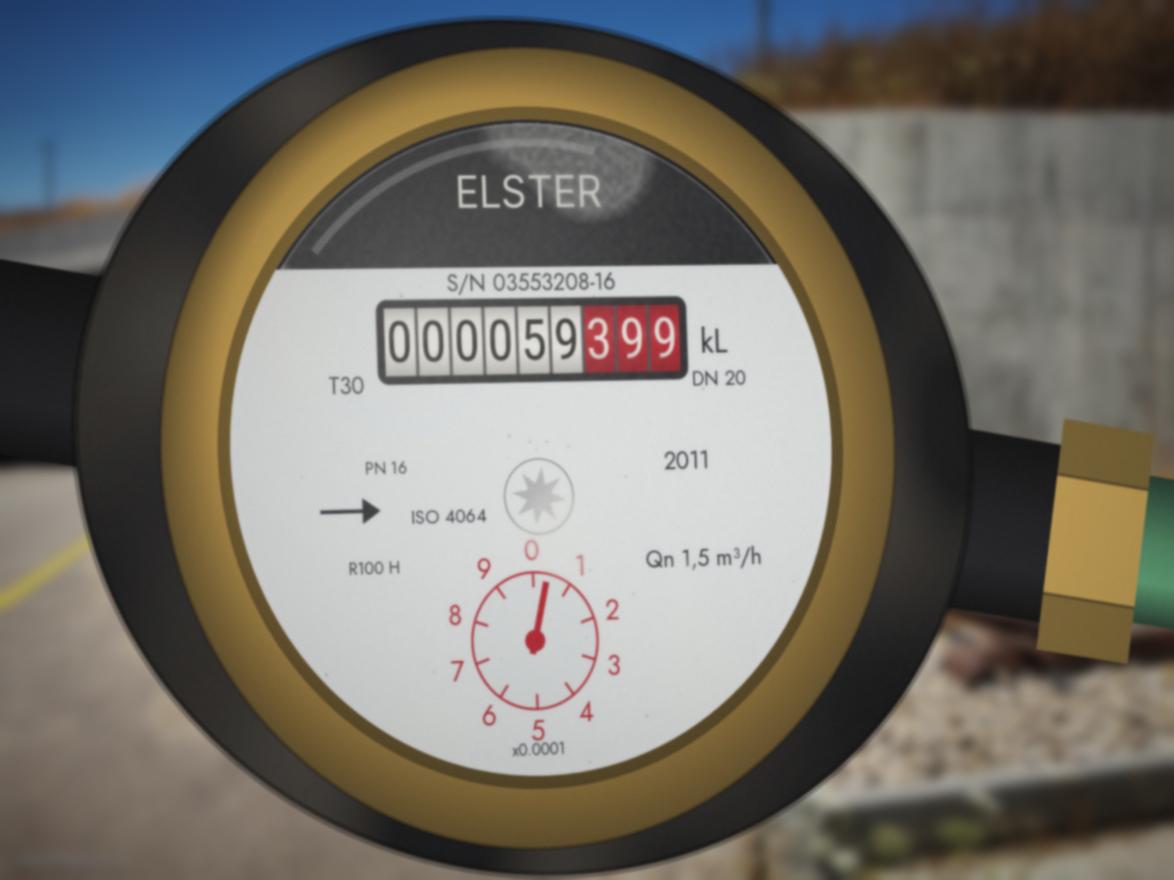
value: 59.3990
